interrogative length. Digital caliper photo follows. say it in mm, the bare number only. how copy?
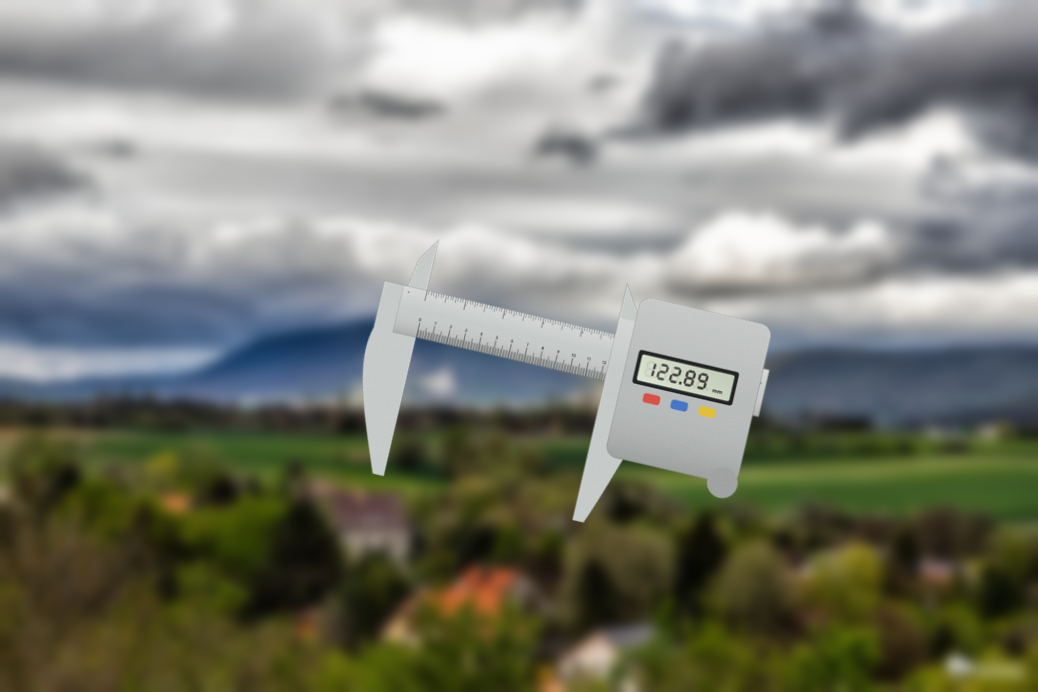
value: 122.89
